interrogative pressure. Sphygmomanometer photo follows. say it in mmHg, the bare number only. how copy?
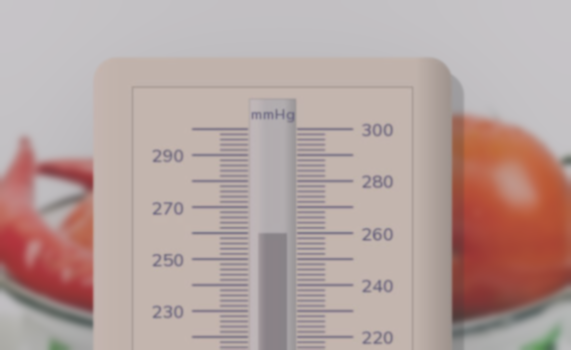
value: 260
